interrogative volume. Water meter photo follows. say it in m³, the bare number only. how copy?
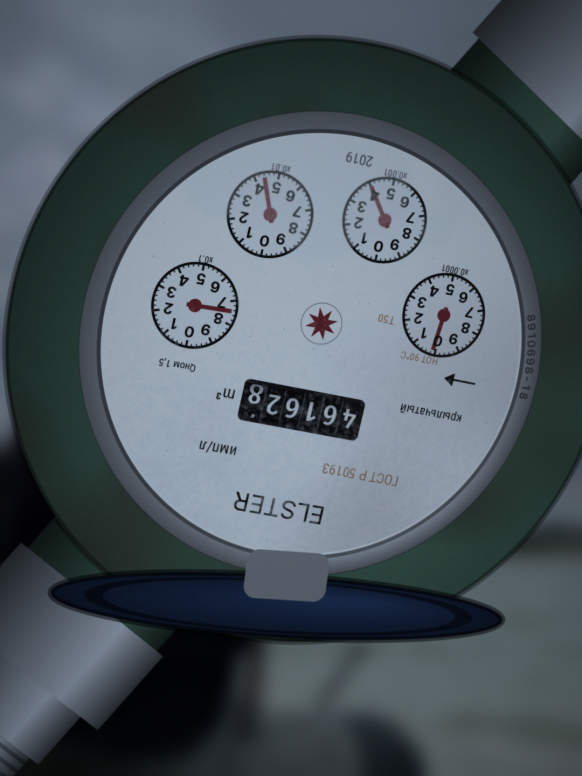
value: 461627.7440
